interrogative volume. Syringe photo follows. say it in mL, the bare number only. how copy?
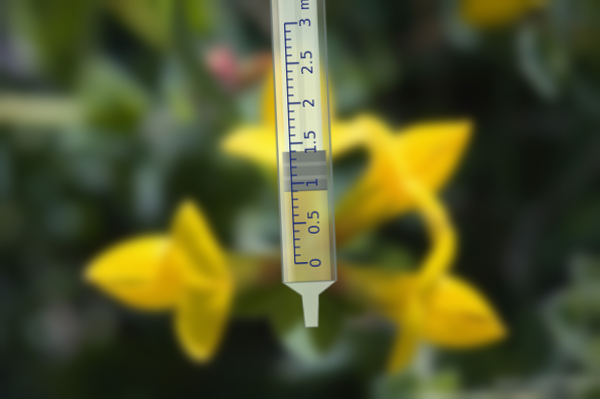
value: 0.9
